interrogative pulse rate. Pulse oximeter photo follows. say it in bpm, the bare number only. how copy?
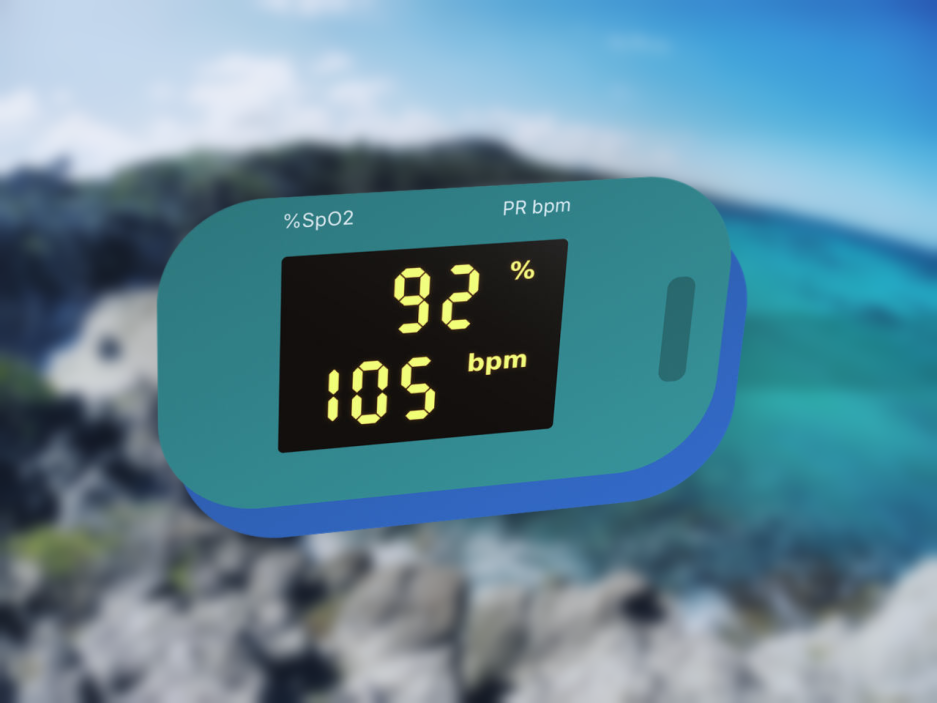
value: 105
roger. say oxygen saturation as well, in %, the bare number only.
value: 92
